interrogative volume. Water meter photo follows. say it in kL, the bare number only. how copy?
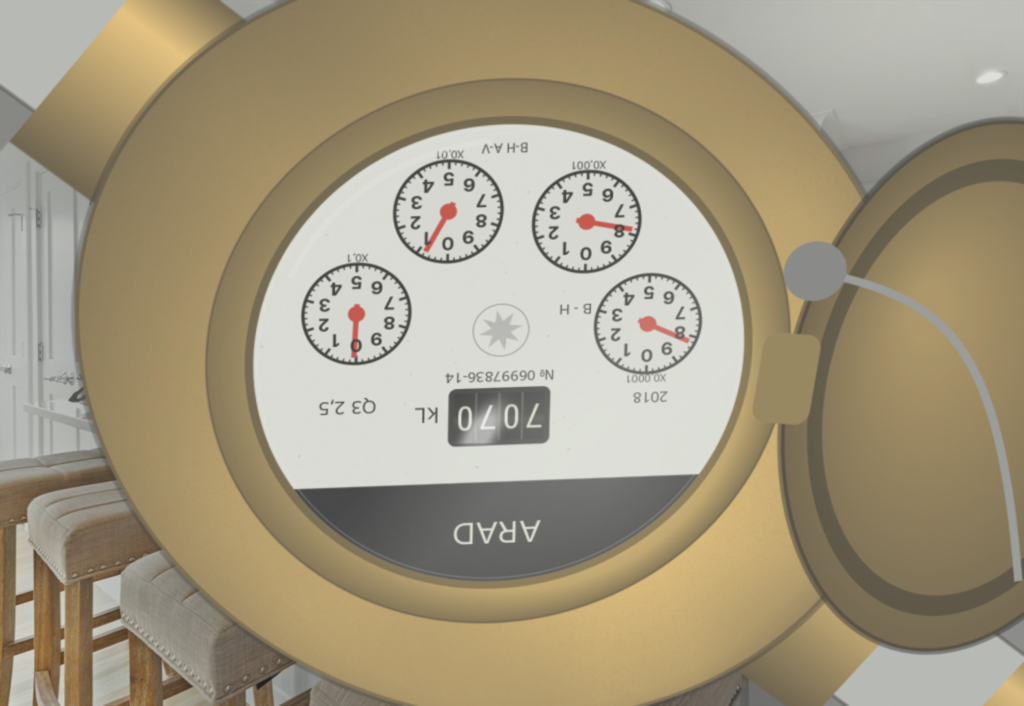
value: 7070.0078
